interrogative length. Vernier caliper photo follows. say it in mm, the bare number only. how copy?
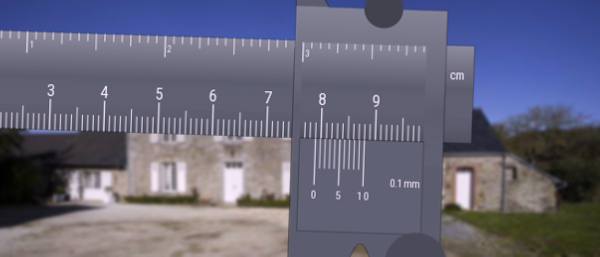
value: 79.0
